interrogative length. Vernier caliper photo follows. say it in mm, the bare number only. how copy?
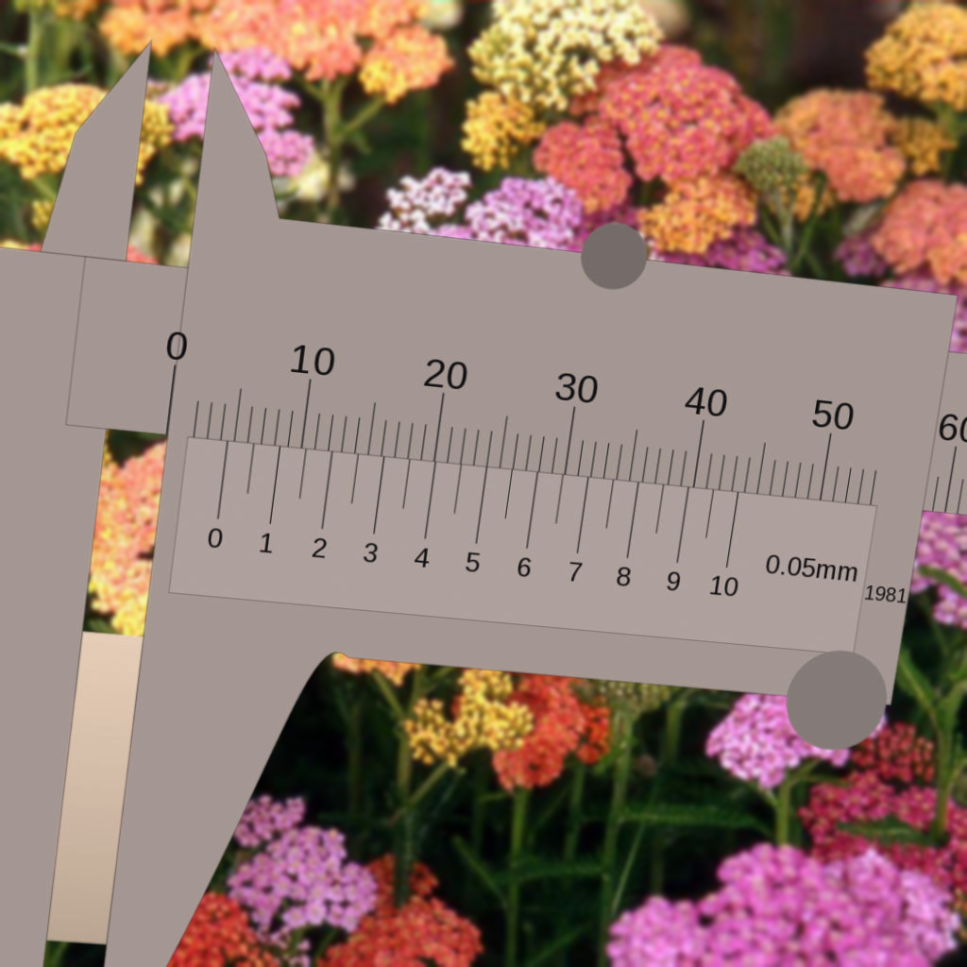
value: 4.5
